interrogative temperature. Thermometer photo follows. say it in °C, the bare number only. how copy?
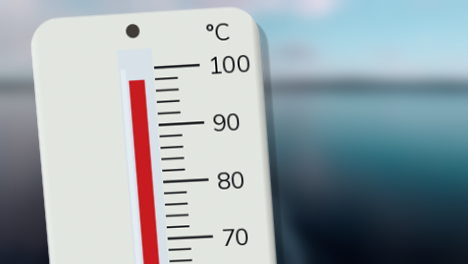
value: 98
